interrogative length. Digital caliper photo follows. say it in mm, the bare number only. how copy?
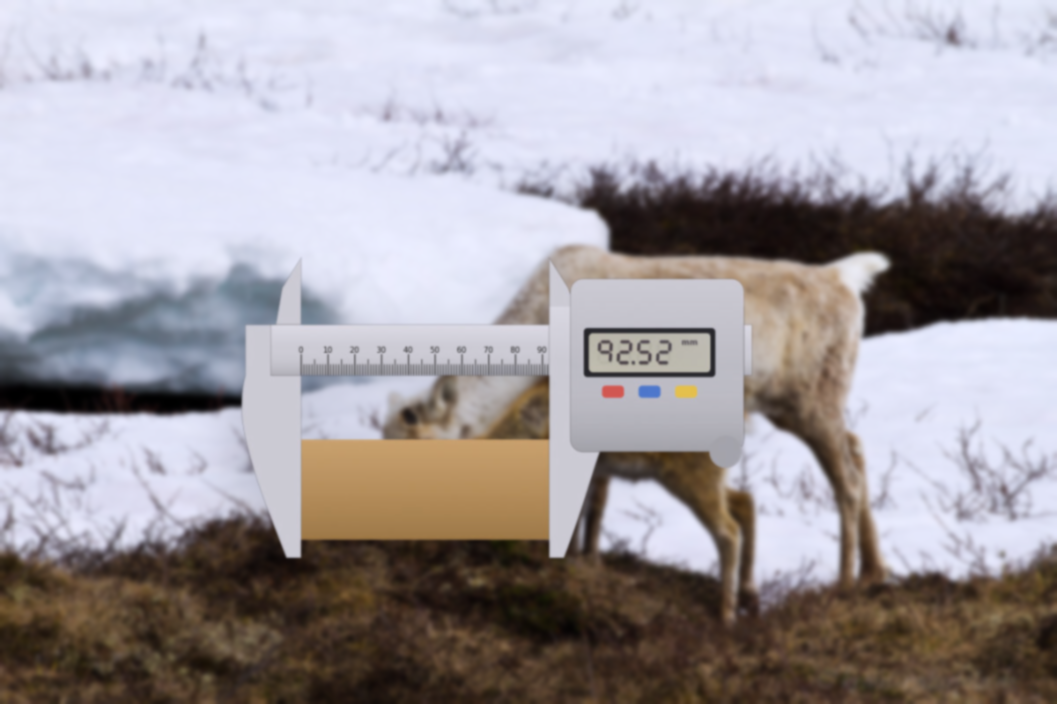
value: 92.52
